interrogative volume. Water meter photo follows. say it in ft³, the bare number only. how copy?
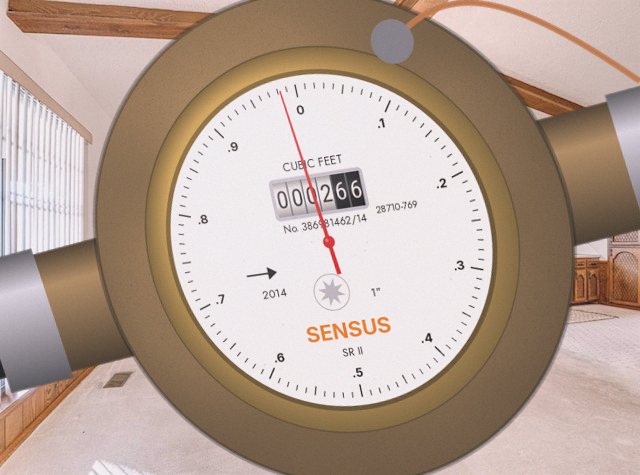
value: 265.98
